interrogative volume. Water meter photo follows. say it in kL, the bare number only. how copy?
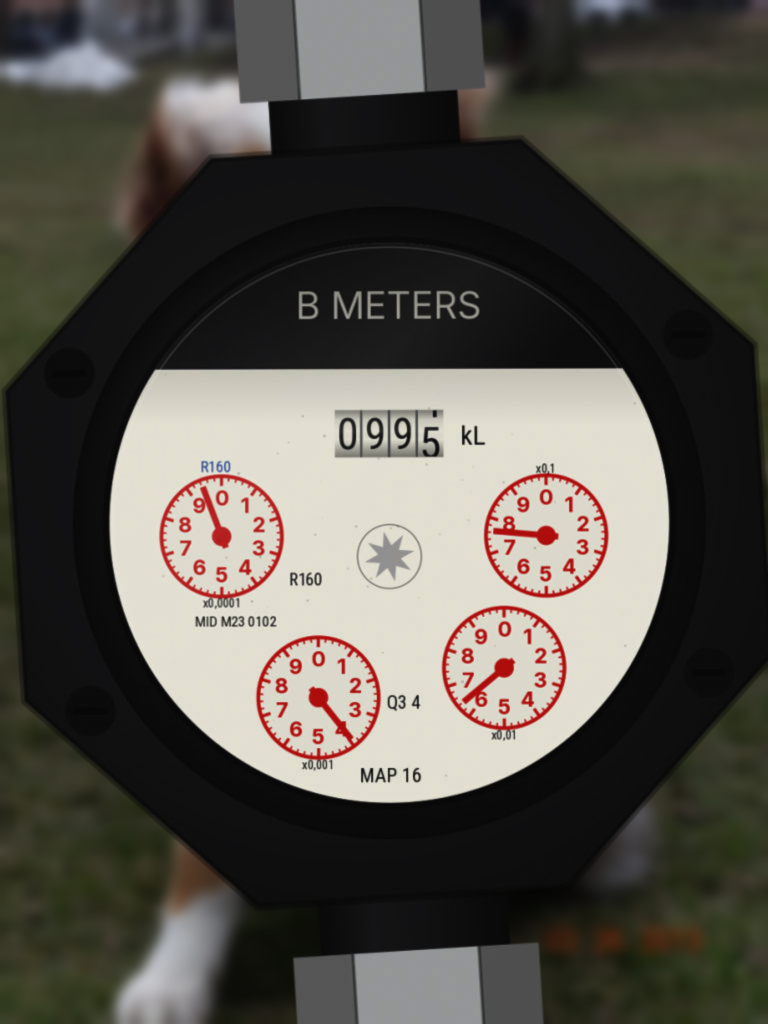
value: 994.7639
